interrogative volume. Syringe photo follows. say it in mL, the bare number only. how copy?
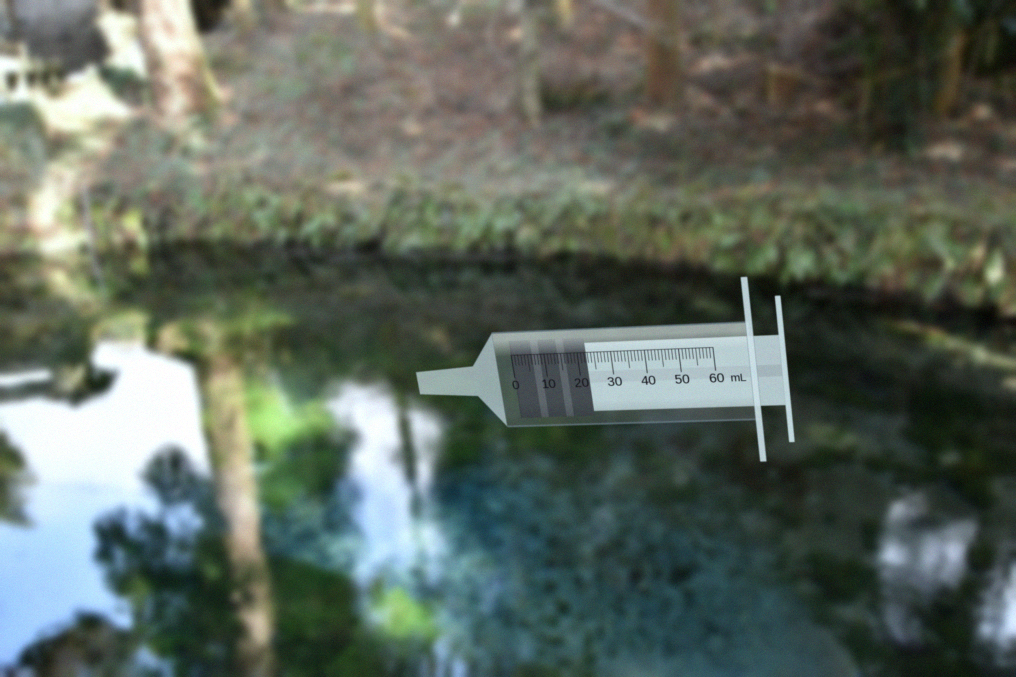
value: 0
